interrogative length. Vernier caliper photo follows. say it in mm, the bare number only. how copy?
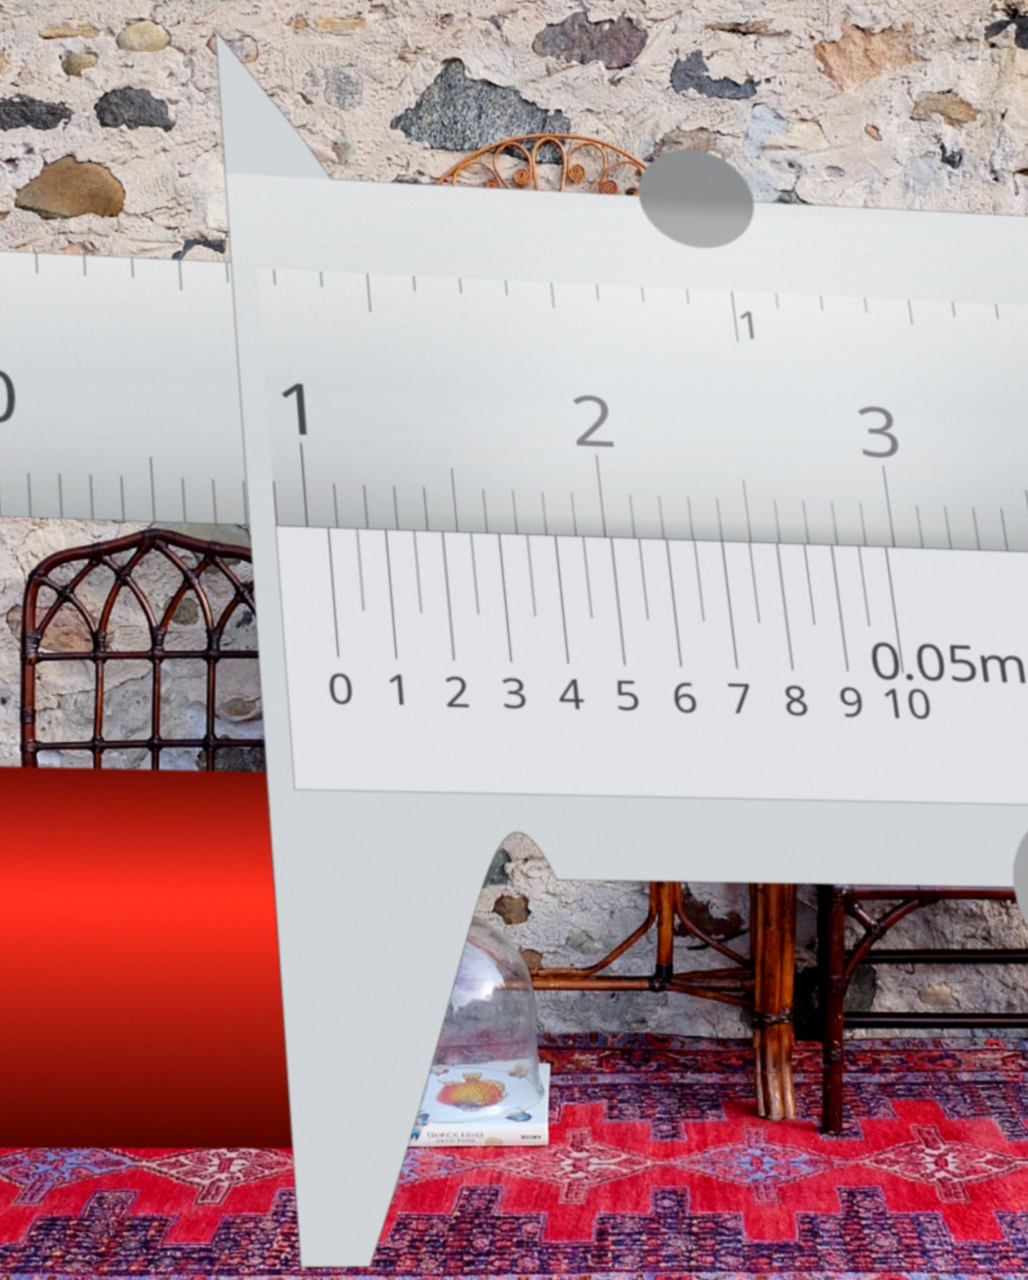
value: 10.7
